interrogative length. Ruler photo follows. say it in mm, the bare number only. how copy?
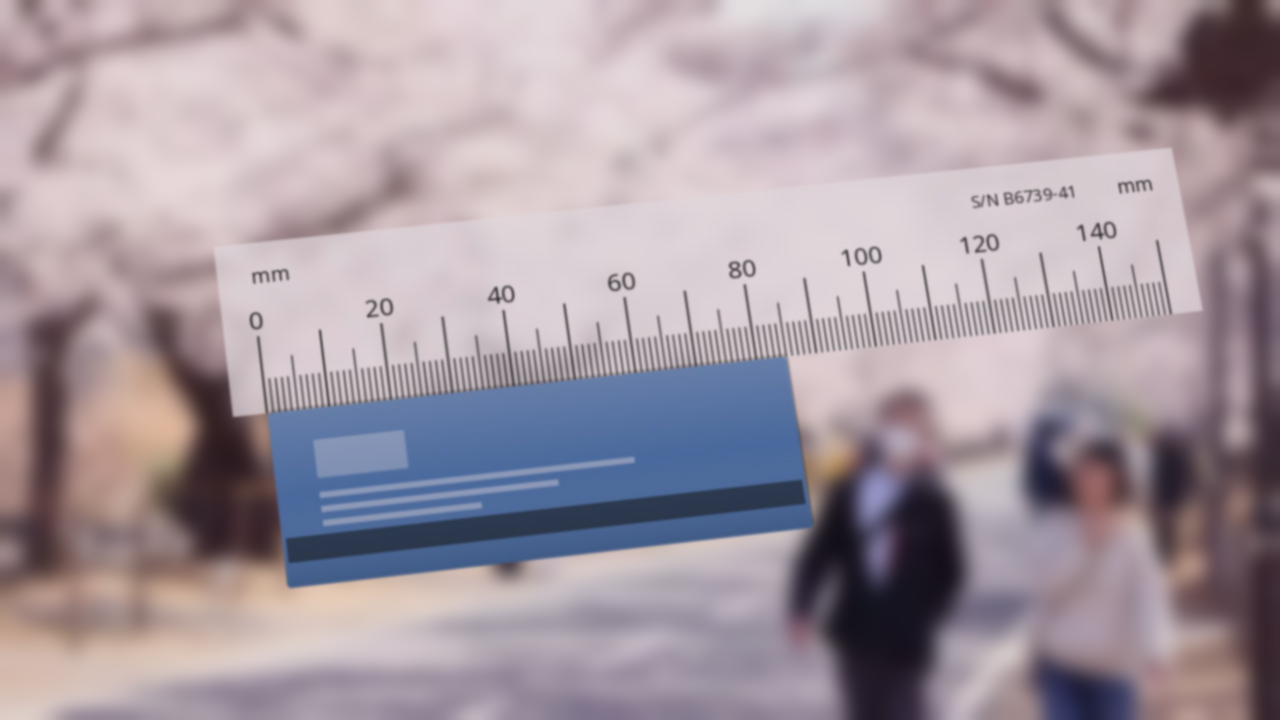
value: 85
